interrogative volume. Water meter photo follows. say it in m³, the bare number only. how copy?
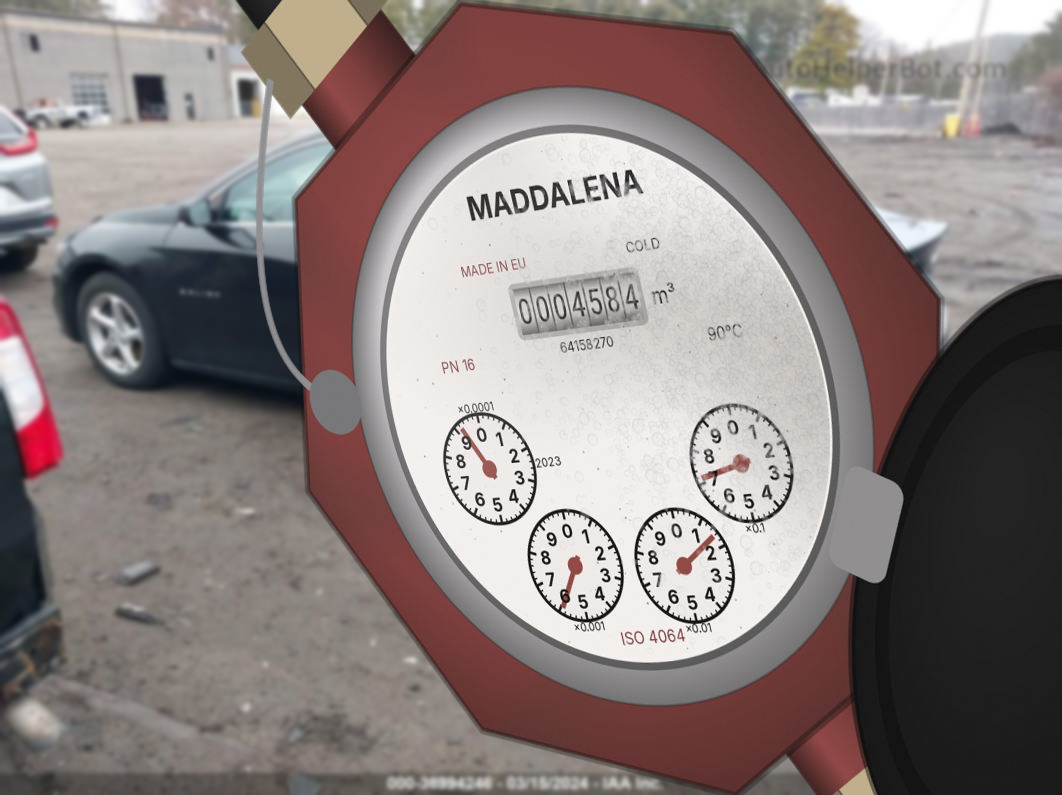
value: 4584.7159
